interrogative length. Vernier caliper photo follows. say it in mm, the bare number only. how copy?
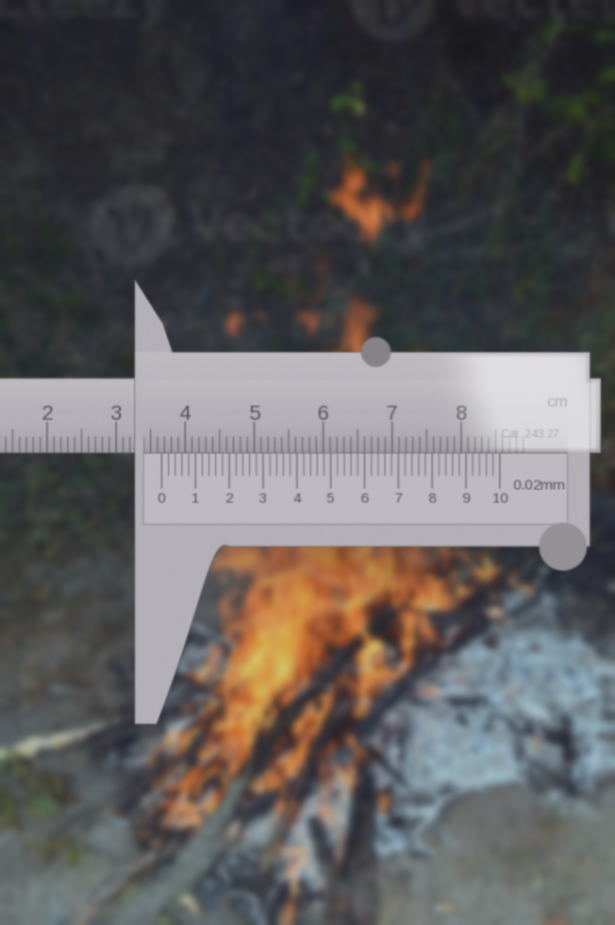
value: 36.6
